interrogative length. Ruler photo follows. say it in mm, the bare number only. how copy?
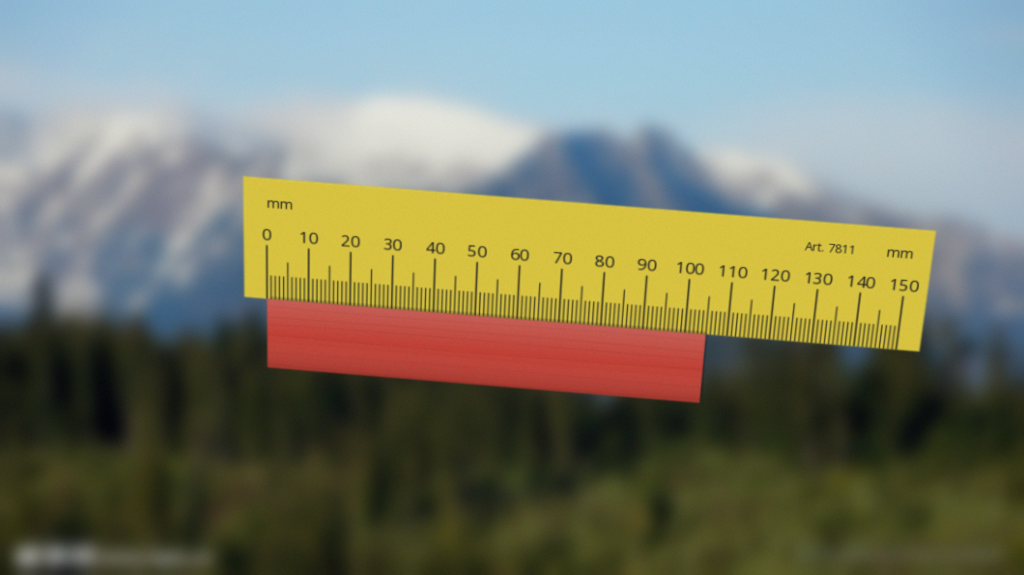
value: 105
